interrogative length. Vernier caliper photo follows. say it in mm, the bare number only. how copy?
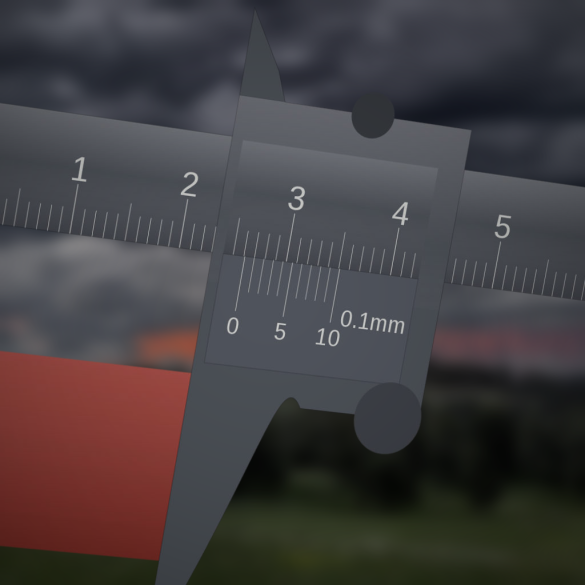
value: 26.1
